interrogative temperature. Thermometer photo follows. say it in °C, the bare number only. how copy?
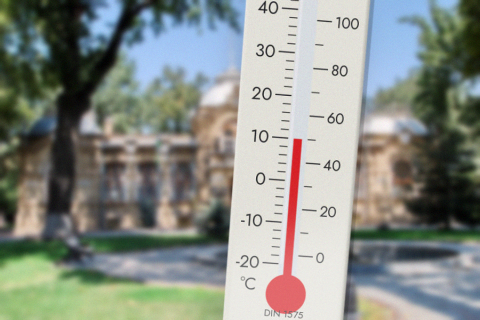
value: 10
